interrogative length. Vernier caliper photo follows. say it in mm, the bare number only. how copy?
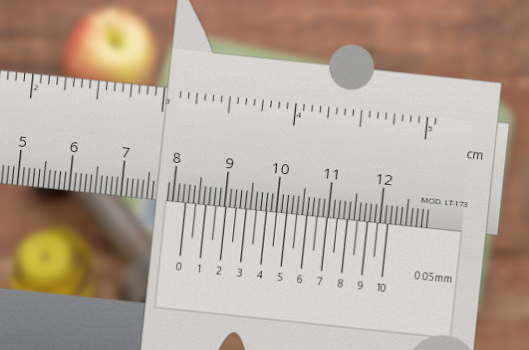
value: 82.5
